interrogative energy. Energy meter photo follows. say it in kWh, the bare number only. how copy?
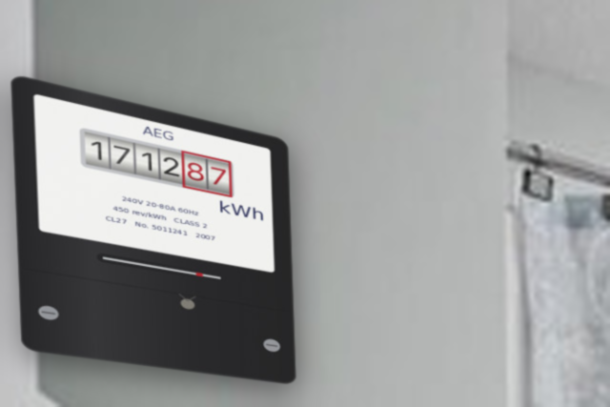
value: 1712.87
